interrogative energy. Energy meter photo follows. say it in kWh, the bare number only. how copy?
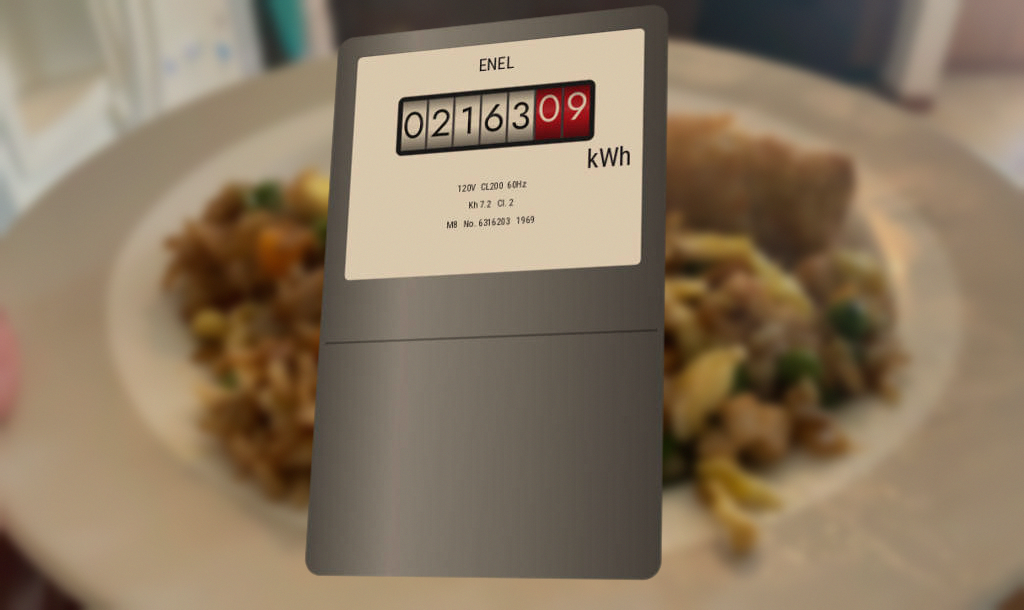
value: 2163.09
